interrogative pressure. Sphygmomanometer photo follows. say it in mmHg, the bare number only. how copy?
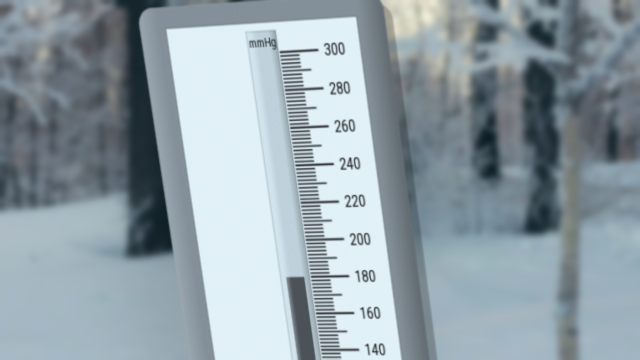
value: 180
